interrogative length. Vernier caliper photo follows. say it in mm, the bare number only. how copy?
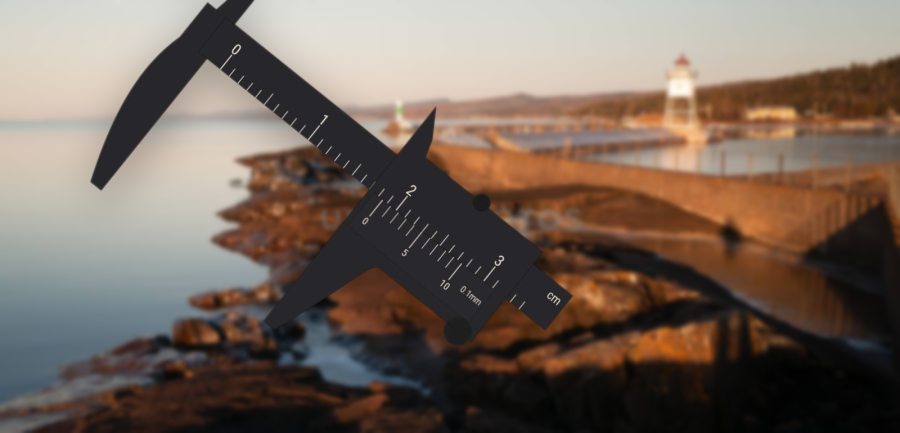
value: 18.5
